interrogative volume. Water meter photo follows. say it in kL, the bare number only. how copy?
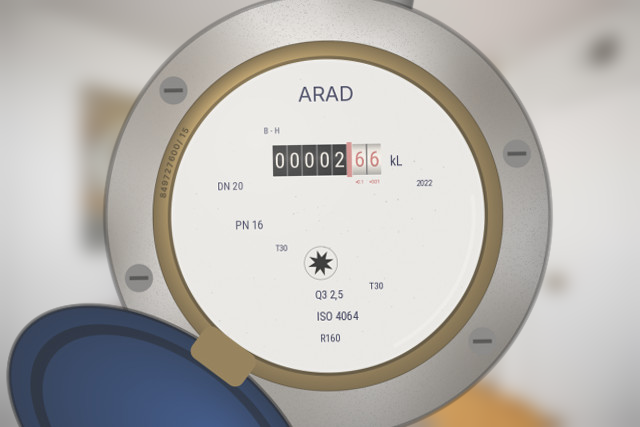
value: 2.66
